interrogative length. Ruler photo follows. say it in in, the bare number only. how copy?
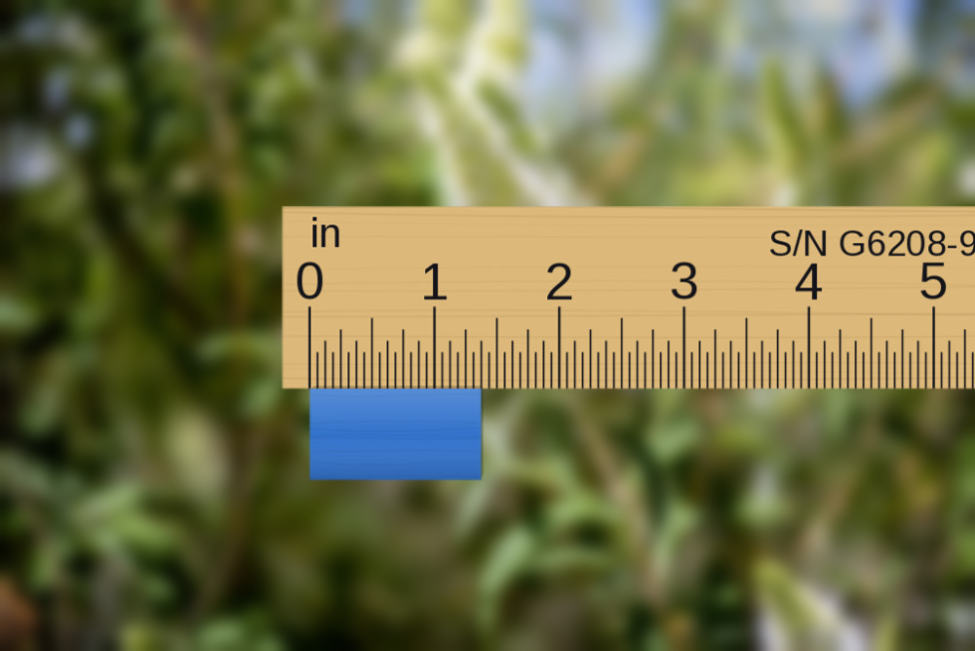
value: 1.375
